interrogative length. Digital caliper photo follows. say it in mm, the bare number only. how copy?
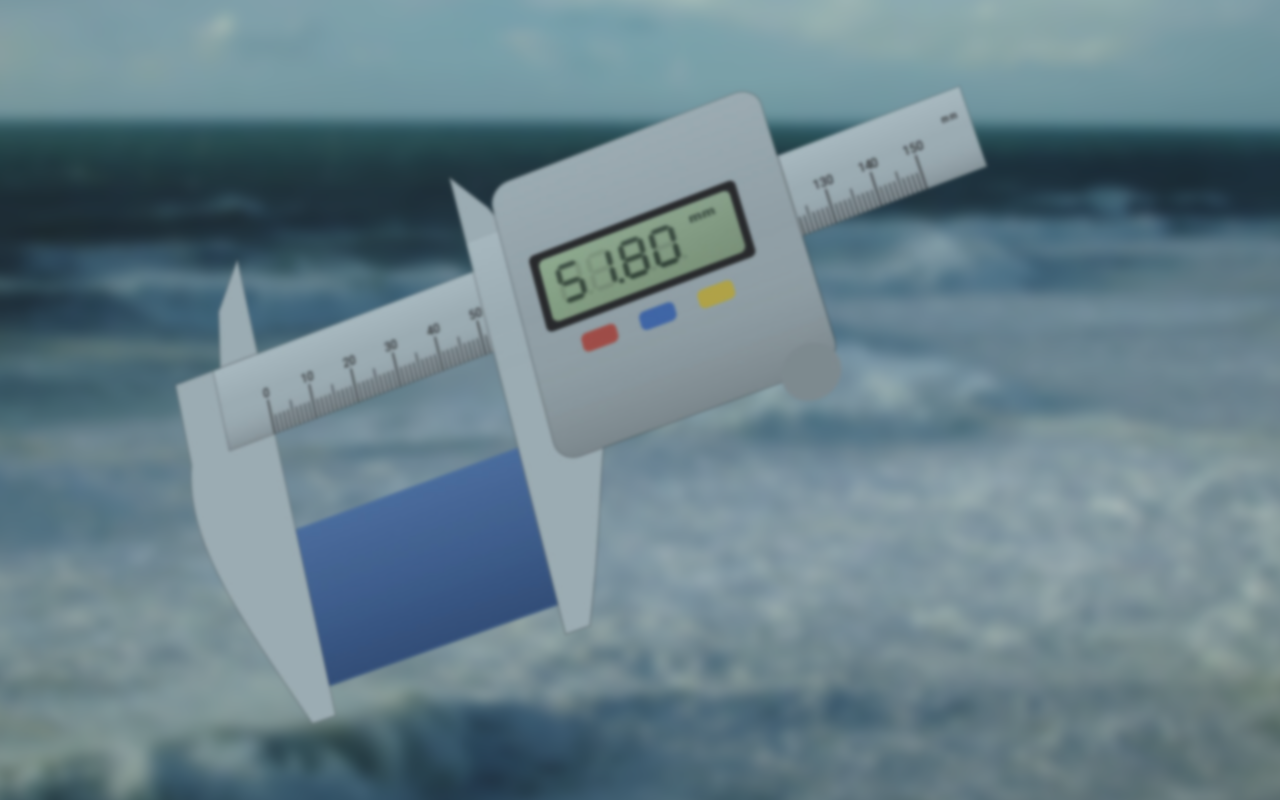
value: 51.80
